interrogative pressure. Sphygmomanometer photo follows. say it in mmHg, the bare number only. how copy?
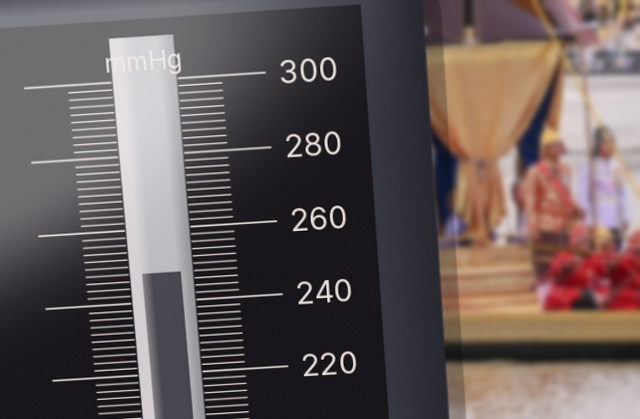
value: 248
